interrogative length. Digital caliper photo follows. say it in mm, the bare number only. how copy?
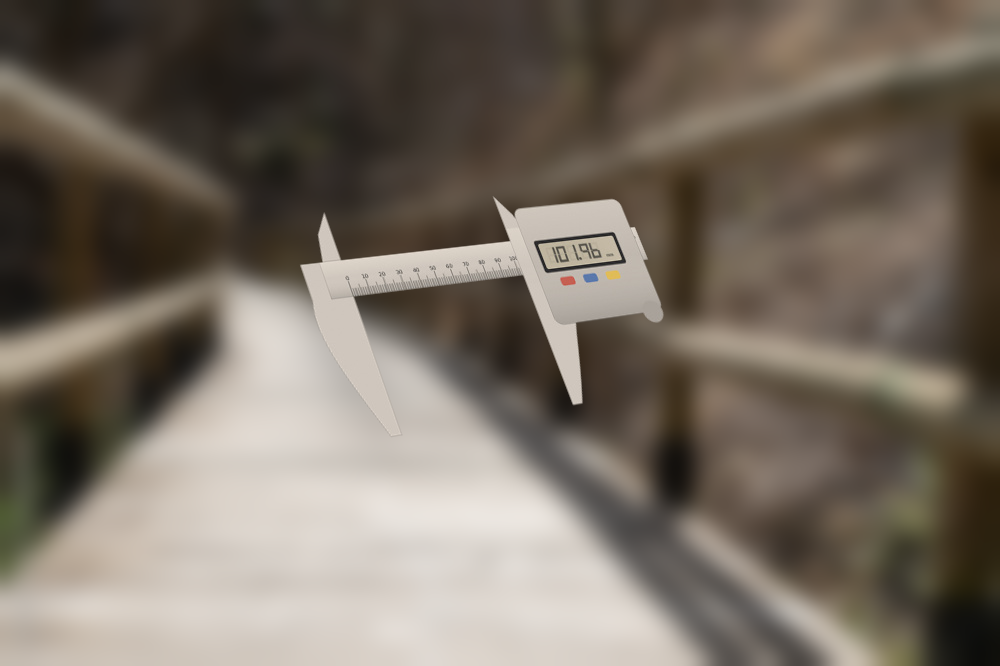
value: 101.96
